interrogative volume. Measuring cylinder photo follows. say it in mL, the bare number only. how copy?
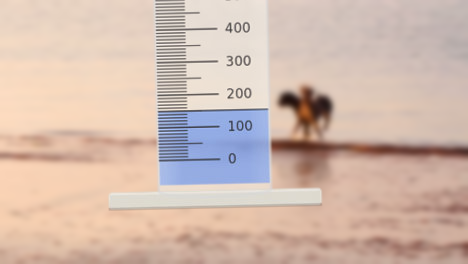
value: 150
